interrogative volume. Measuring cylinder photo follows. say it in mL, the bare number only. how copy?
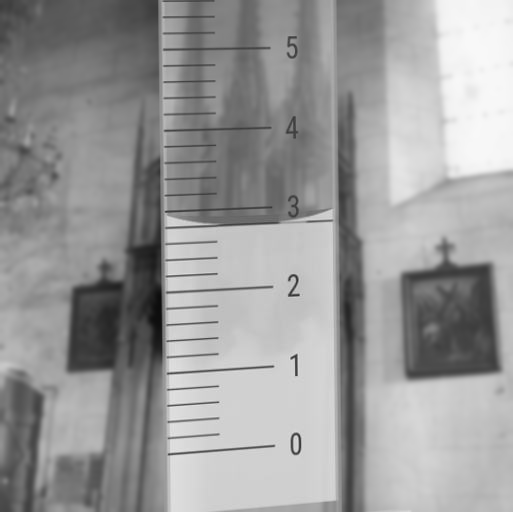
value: 2.8
